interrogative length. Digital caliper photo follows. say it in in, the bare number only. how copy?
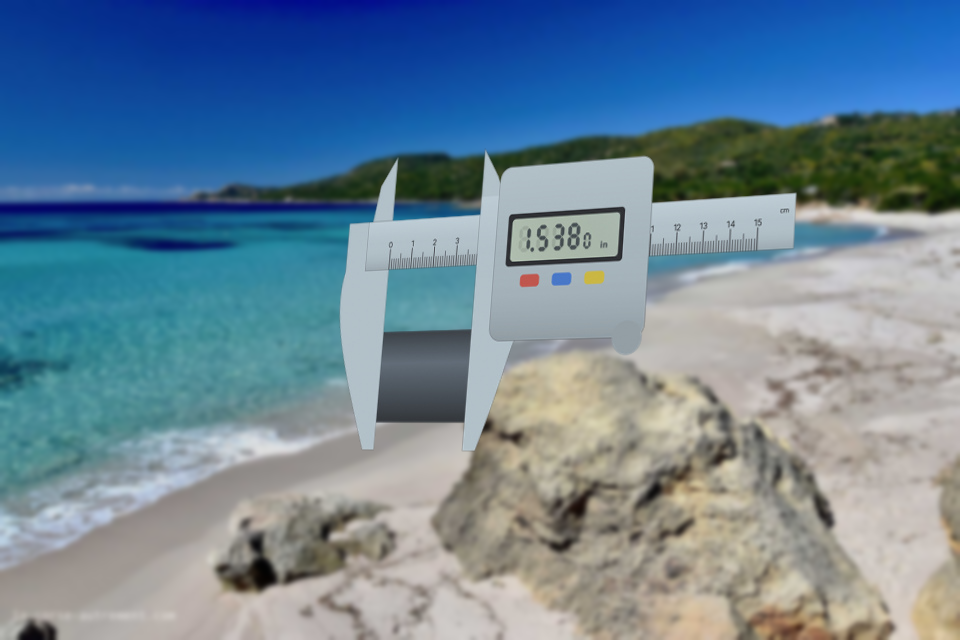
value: 1.5380
